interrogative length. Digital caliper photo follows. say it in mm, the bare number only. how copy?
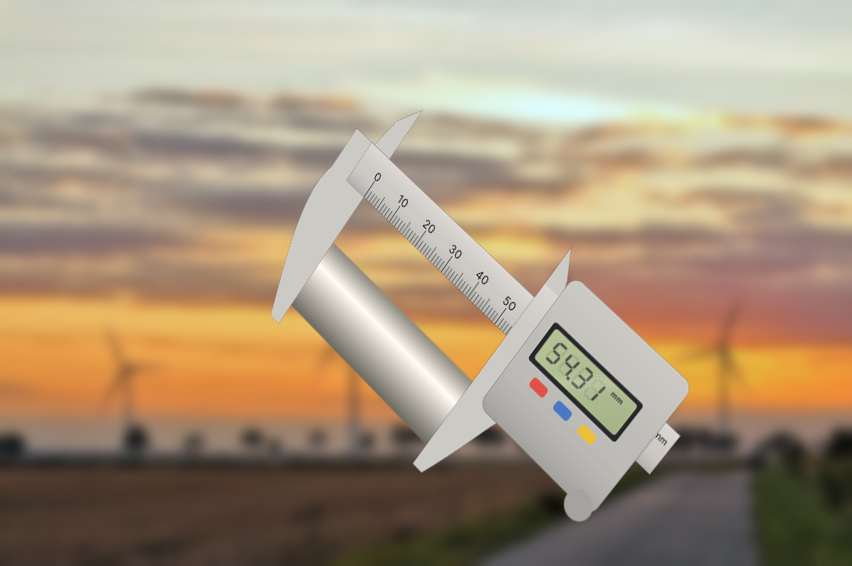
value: 54.31
